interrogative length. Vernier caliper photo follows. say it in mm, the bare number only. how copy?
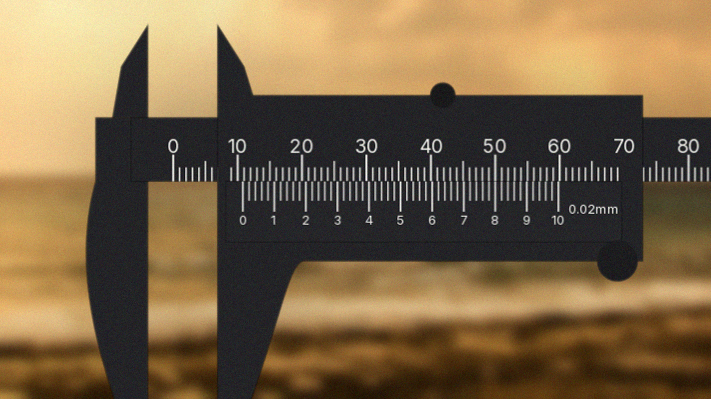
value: 10.8
